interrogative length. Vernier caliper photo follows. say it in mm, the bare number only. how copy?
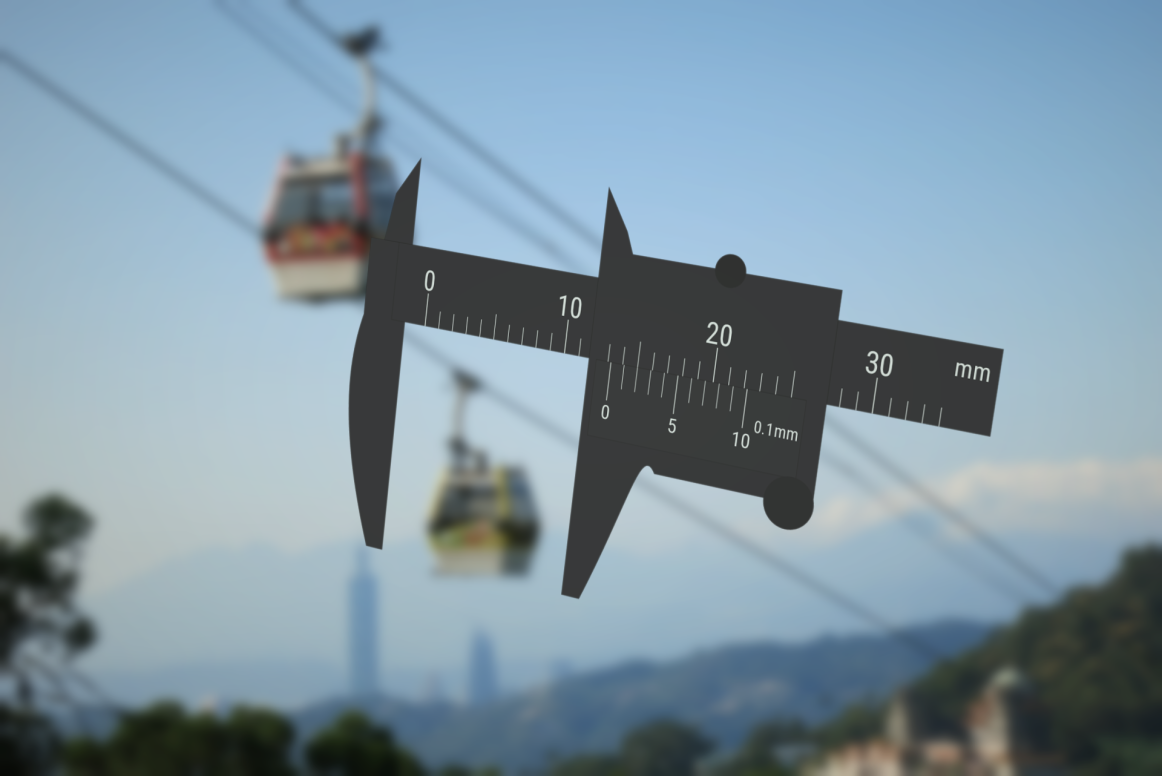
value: 13.2
